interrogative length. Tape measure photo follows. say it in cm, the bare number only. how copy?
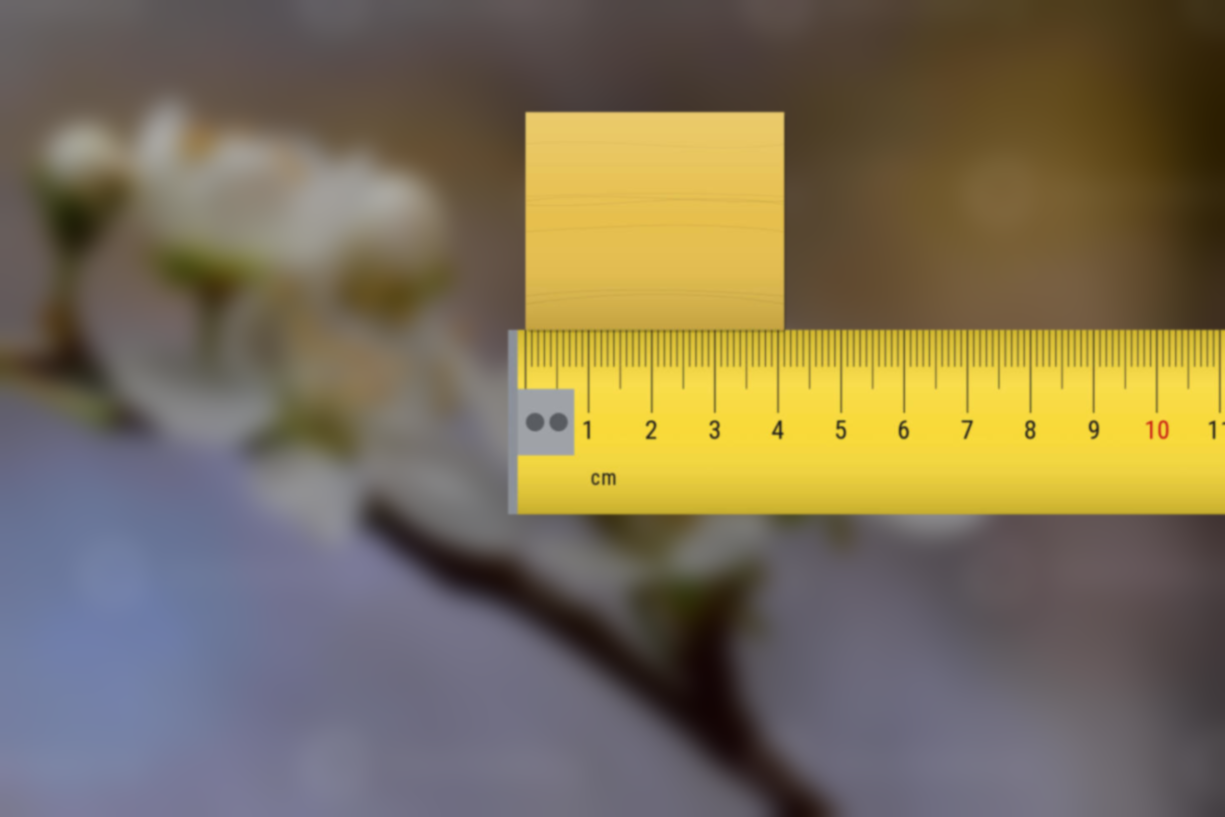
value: 4.1
